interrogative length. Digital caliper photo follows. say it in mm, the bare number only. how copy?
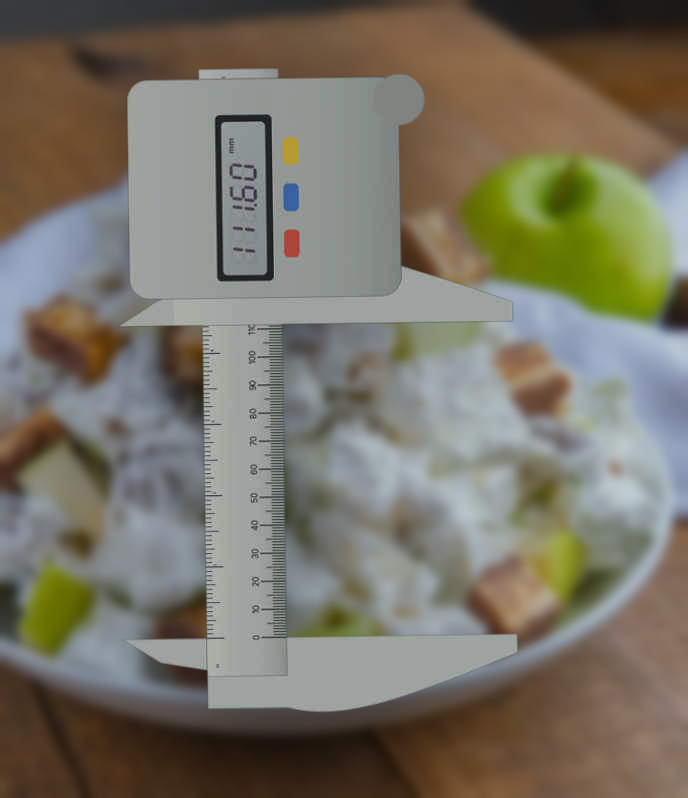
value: 111.60
